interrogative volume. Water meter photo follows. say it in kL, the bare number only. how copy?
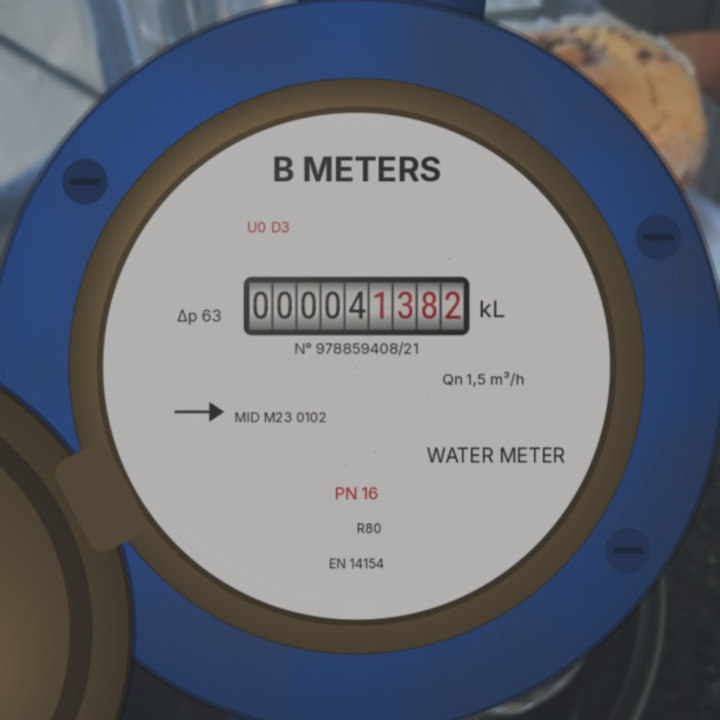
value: 4.1382
